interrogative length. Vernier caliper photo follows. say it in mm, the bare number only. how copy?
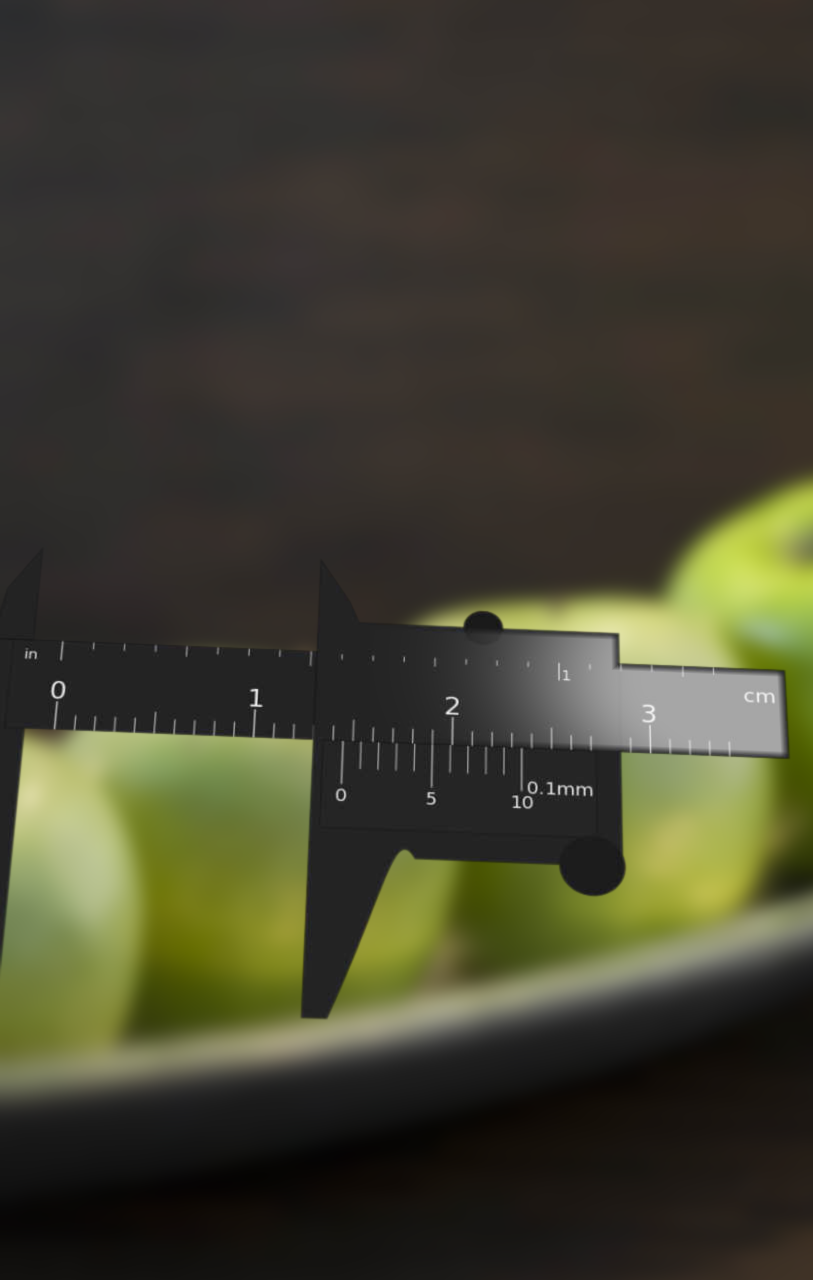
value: 14.5
